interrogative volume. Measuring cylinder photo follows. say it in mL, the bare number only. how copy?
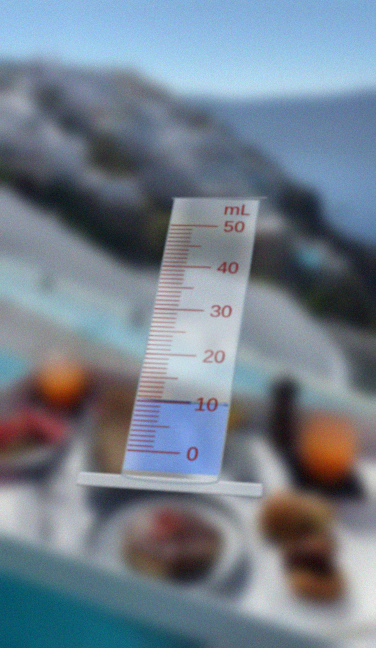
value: 10
